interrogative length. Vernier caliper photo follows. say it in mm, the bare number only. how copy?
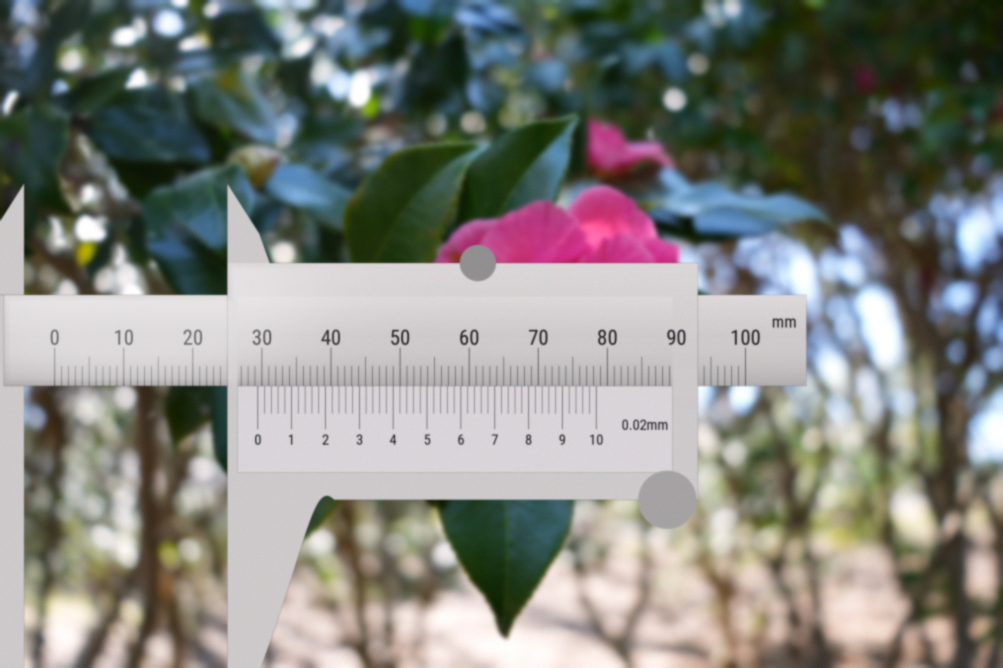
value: 29.4
